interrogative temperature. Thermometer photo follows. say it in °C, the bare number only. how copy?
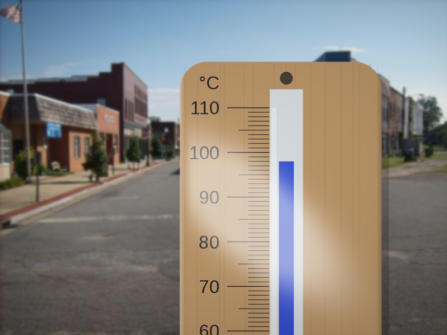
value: 98
